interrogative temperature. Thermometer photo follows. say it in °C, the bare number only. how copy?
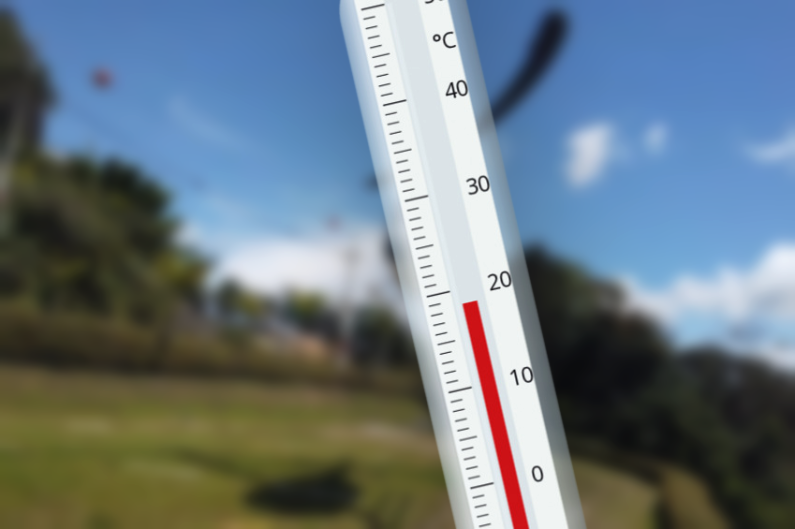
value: 18.5
